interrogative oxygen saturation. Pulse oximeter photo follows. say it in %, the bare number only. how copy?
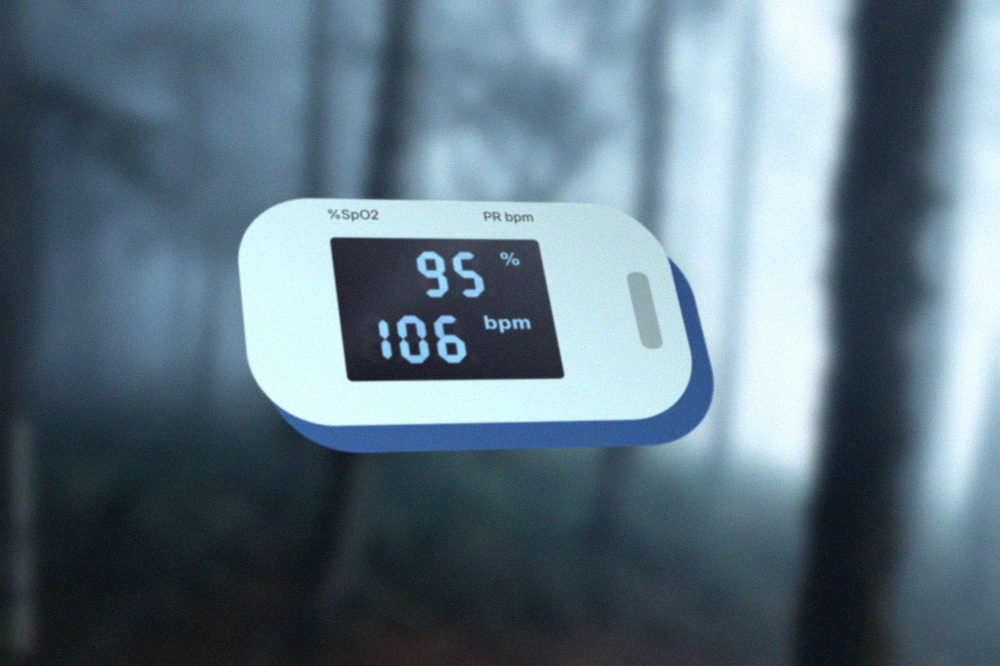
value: 95
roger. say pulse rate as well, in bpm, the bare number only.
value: 106
